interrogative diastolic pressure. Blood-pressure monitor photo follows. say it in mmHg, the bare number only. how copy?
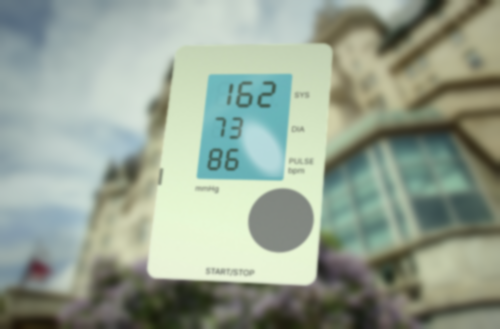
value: 73
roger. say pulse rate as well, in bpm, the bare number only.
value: 86
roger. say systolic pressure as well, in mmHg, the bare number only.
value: 162
